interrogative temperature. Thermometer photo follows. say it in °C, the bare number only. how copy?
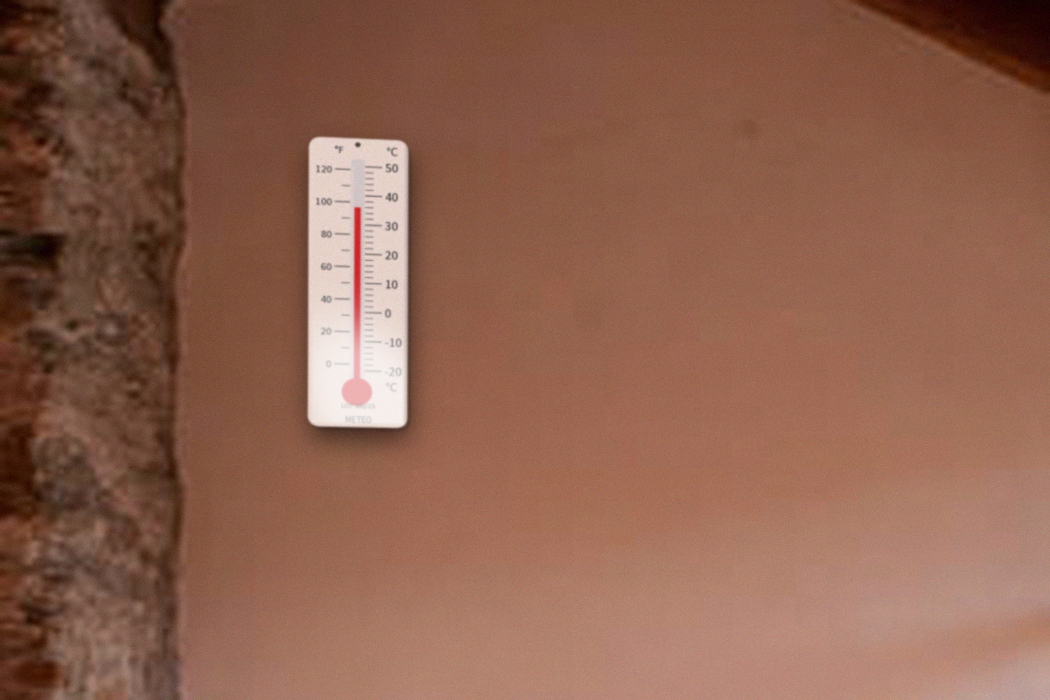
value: 36
